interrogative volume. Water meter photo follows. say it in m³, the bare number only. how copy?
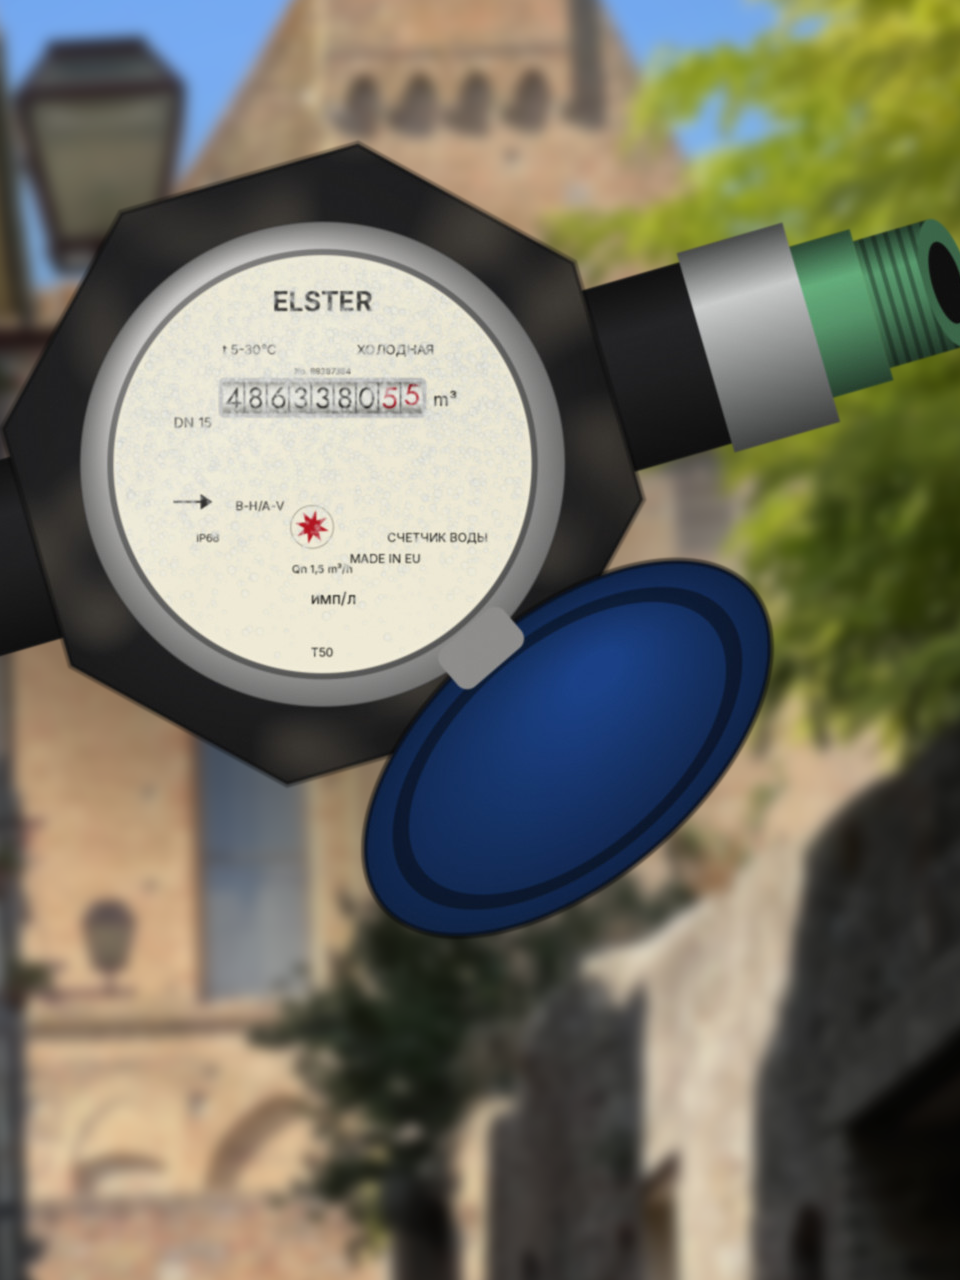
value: 4863380.55
